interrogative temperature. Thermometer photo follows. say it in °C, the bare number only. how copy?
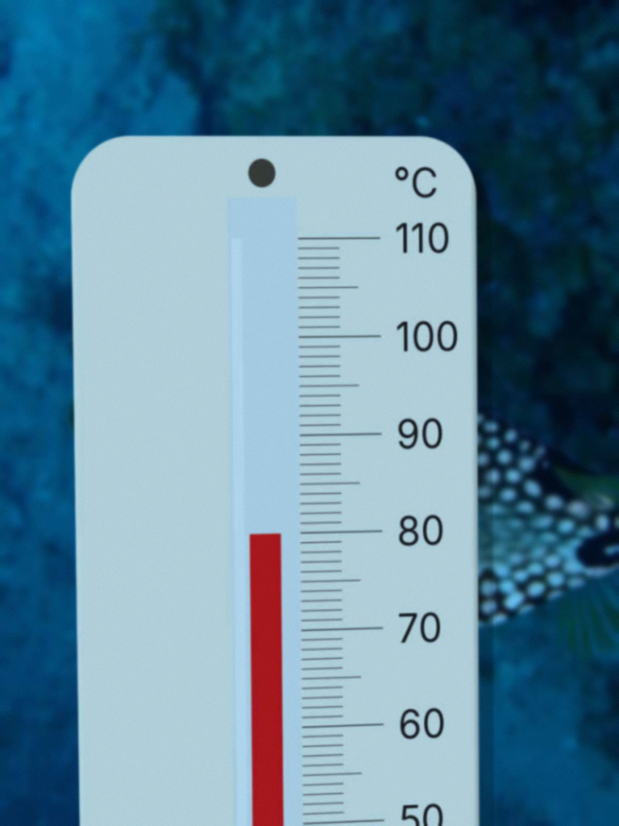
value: 80
